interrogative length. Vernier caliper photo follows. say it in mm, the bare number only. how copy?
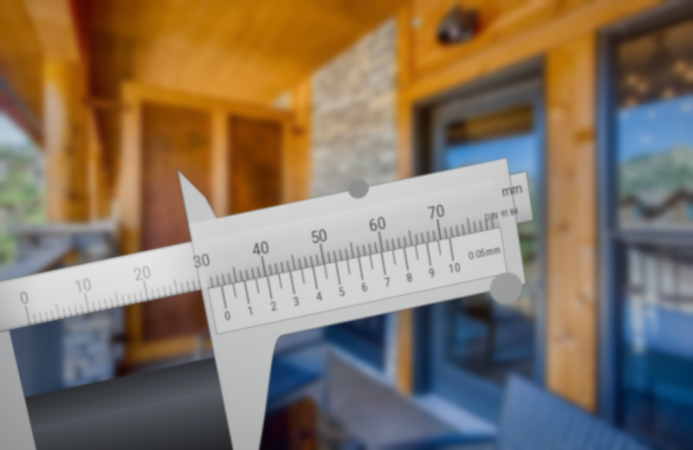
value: 32.5
